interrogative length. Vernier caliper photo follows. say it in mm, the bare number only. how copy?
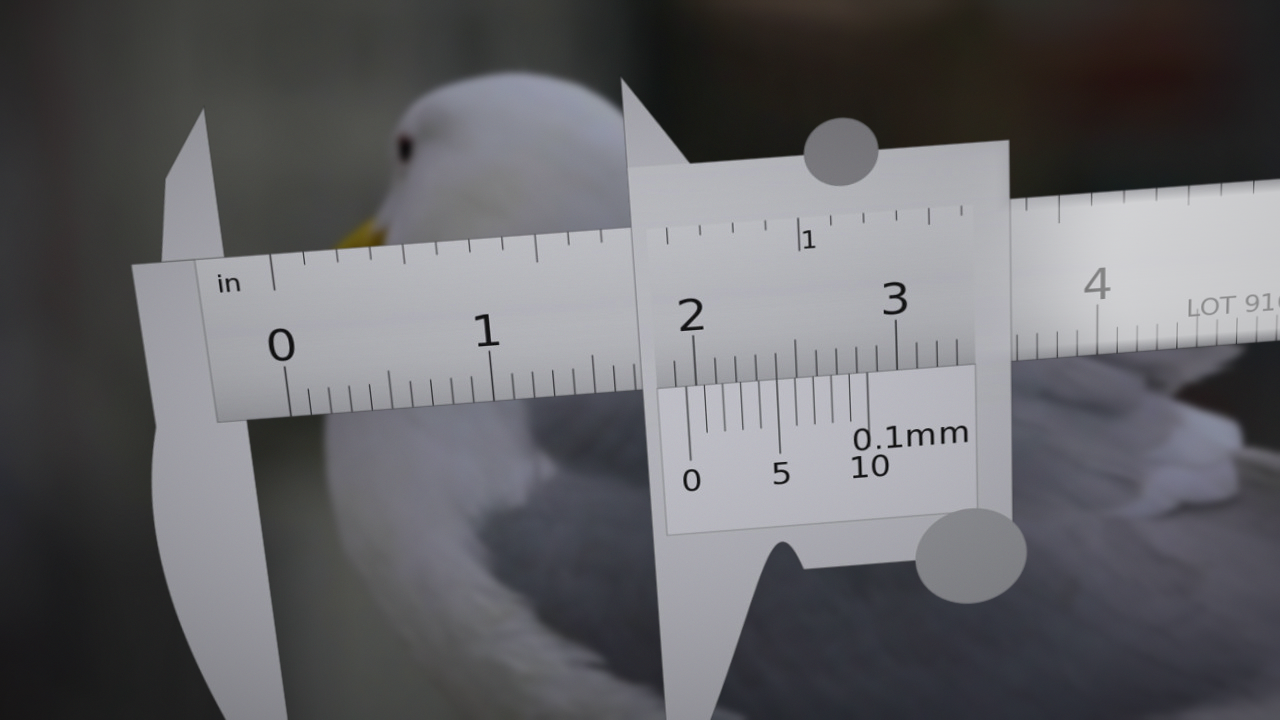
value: 19.5
